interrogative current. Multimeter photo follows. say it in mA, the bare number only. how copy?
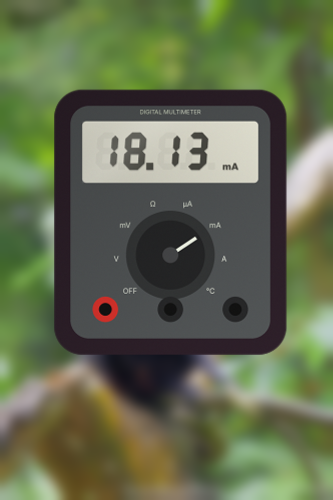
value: 18.13
